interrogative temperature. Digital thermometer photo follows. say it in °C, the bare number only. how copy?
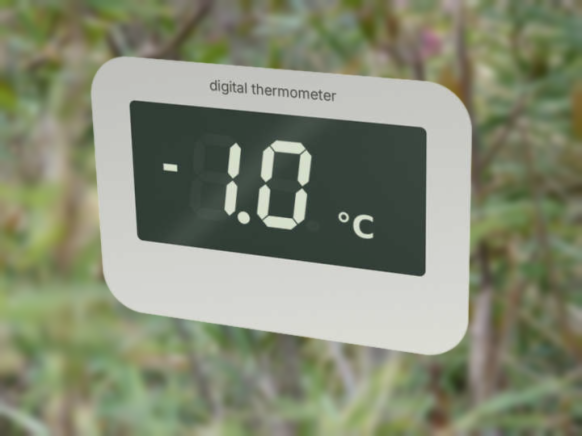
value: -1.0
